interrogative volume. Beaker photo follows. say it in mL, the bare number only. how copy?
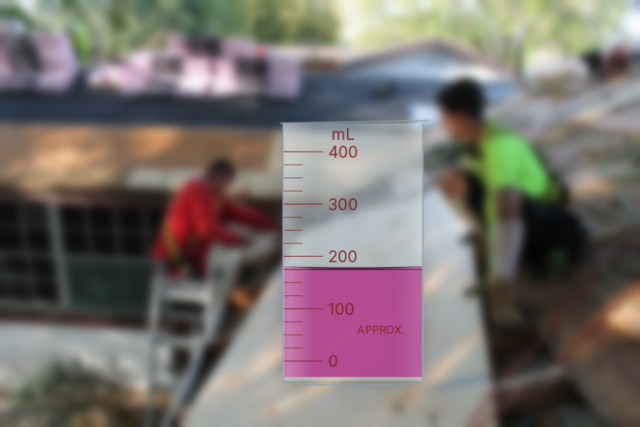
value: 175
